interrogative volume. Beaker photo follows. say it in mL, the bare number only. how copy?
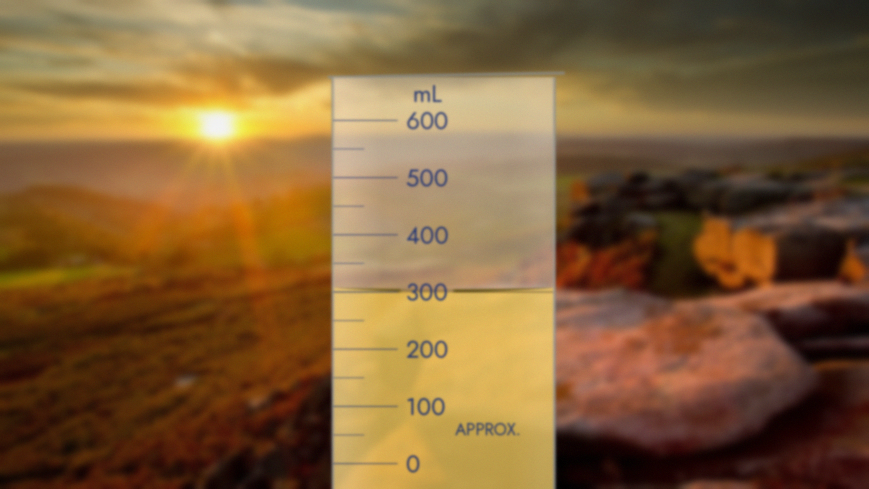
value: 300
